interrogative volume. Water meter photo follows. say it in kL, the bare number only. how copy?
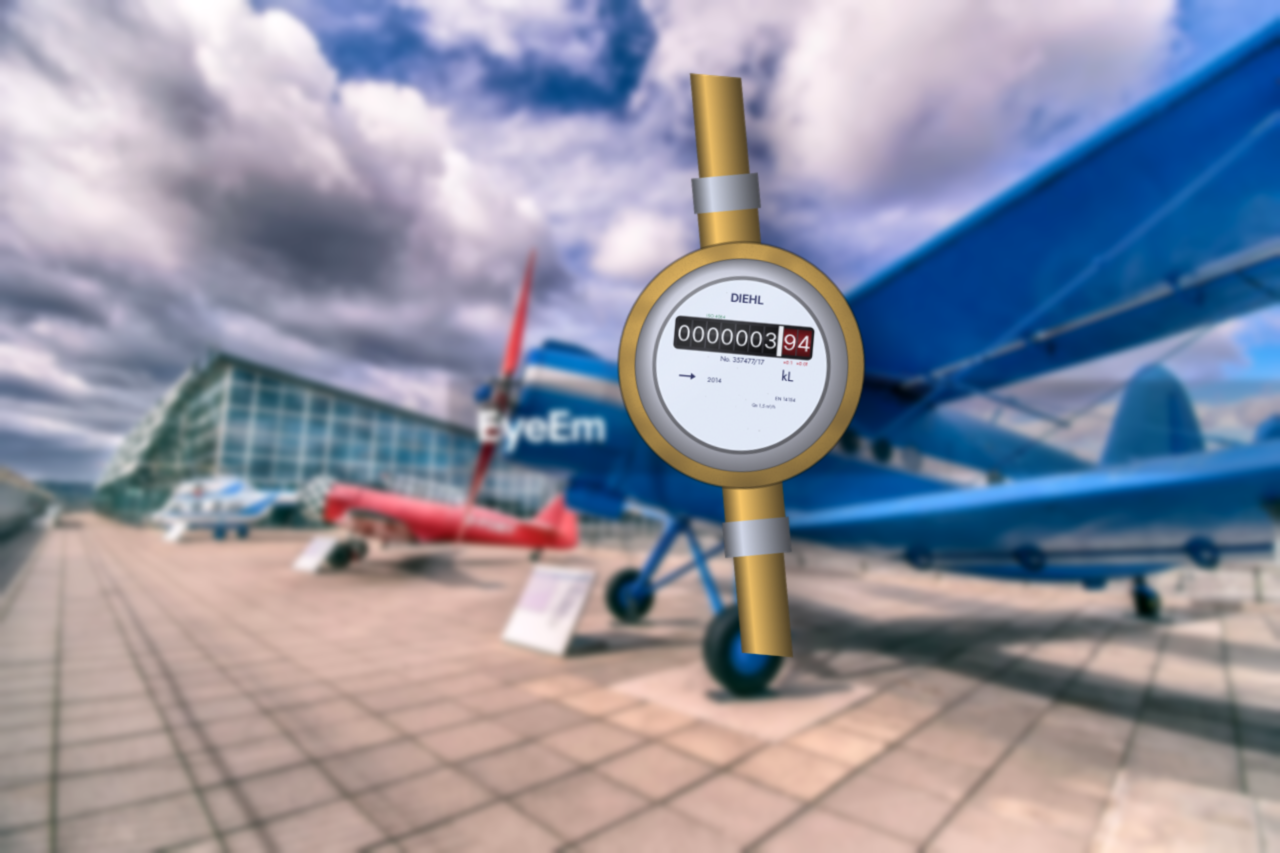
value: 3.94
